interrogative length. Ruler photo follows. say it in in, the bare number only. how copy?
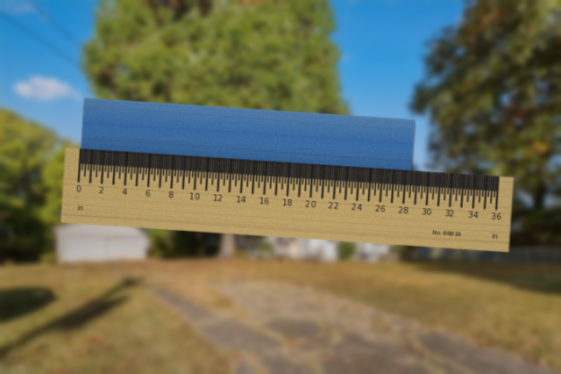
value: 28.5
